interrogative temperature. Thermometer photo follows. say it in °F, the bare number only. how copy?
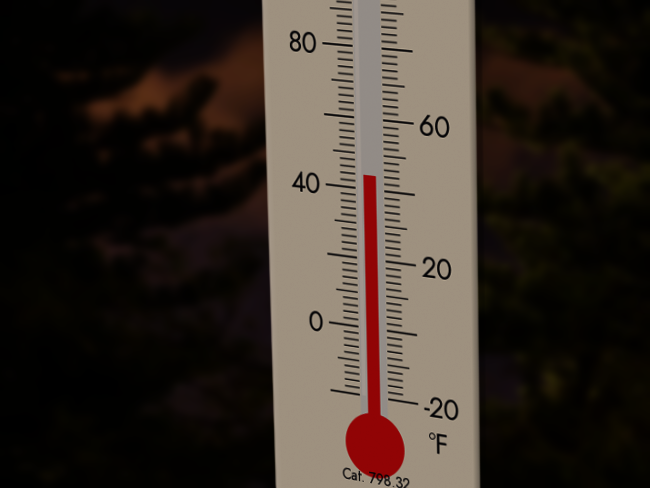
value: 44
